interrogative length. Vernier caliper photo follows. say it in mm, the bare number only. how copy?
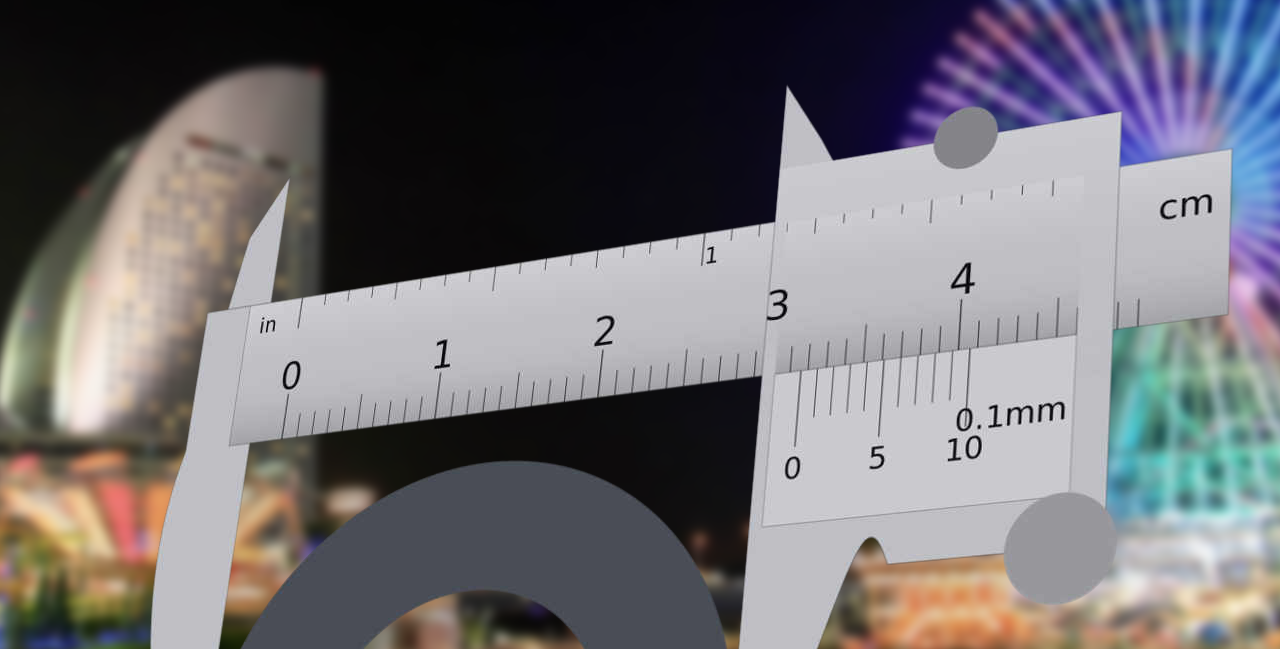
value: 31.6
